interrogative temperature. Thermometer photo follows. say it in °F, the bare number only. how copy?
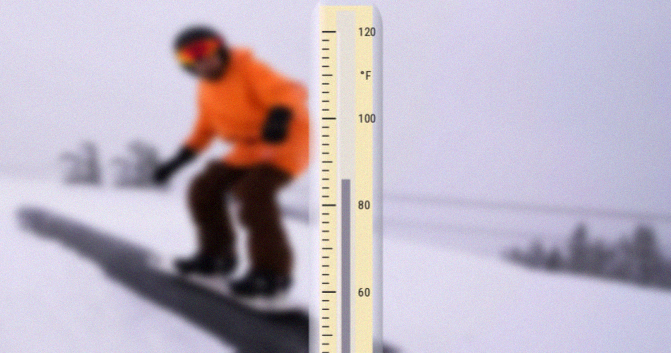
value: 86
